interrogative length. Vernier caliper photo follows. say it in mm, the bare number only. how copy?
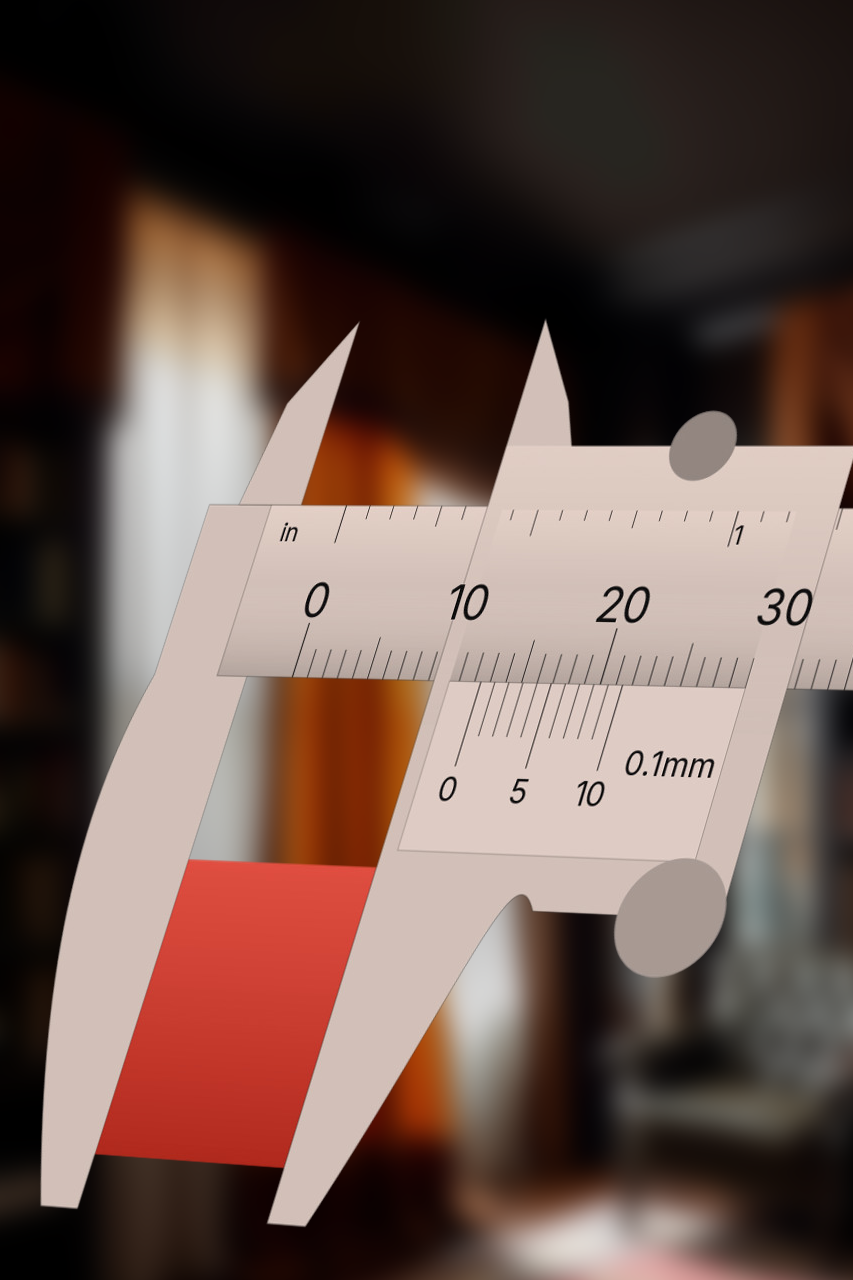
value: 12.4
